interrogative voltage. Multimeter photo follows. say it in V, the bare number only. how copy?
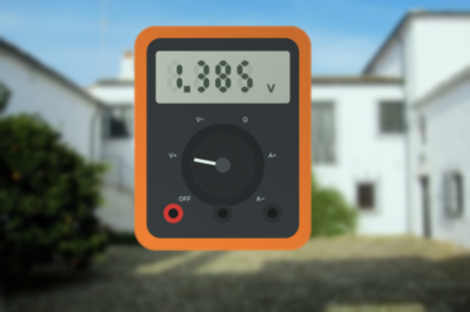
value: 1.385
